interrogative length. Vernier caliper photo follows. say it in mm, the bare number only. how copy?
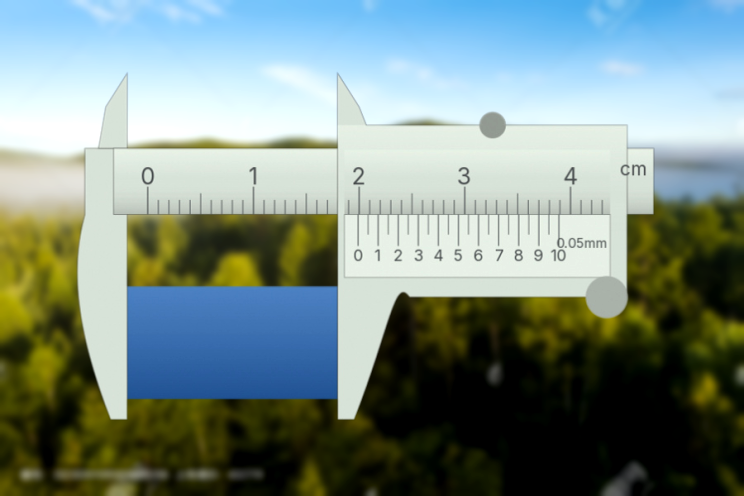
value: 19.9
